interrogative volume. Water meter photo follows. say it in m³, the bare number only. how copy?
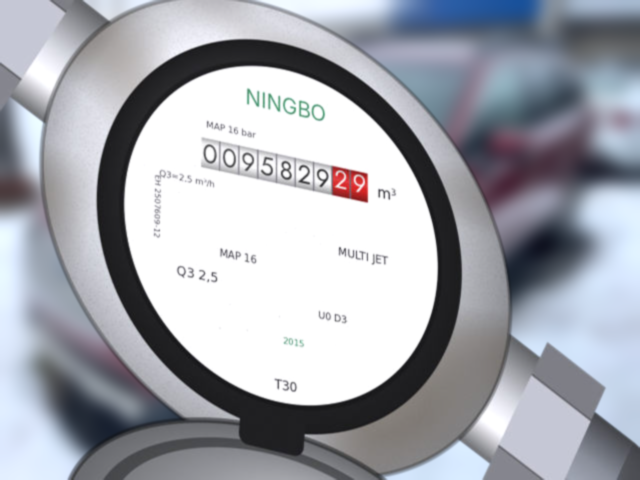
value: 95829.29
